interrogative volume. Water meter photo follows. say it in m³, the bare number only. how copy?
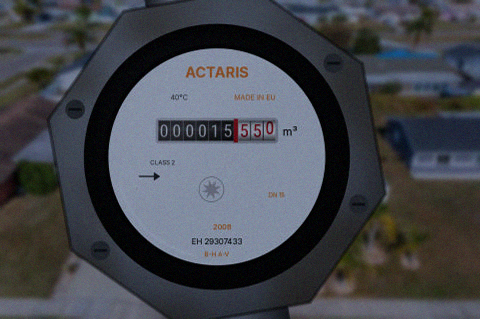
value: 15.550
